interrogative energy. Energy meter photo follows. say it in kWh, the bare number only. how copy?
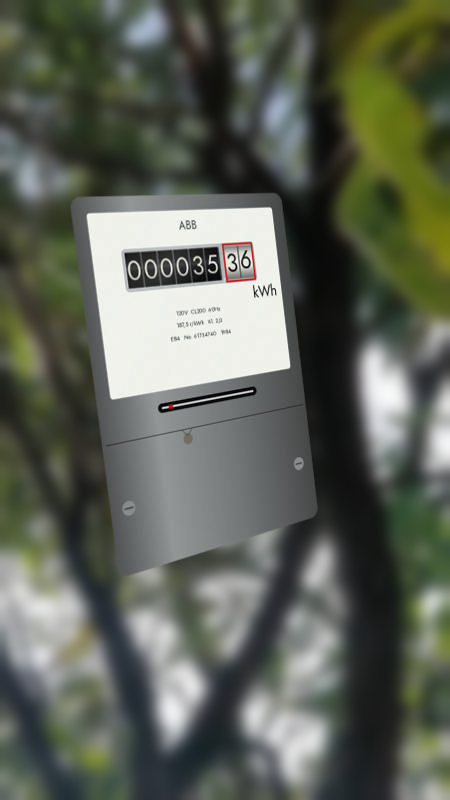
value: 35.36
